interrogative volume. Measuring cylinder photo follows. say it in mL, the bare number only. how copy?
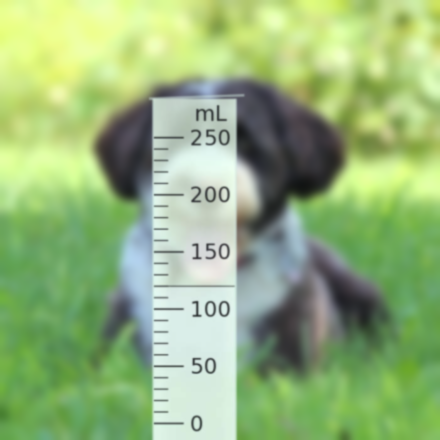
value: 120
